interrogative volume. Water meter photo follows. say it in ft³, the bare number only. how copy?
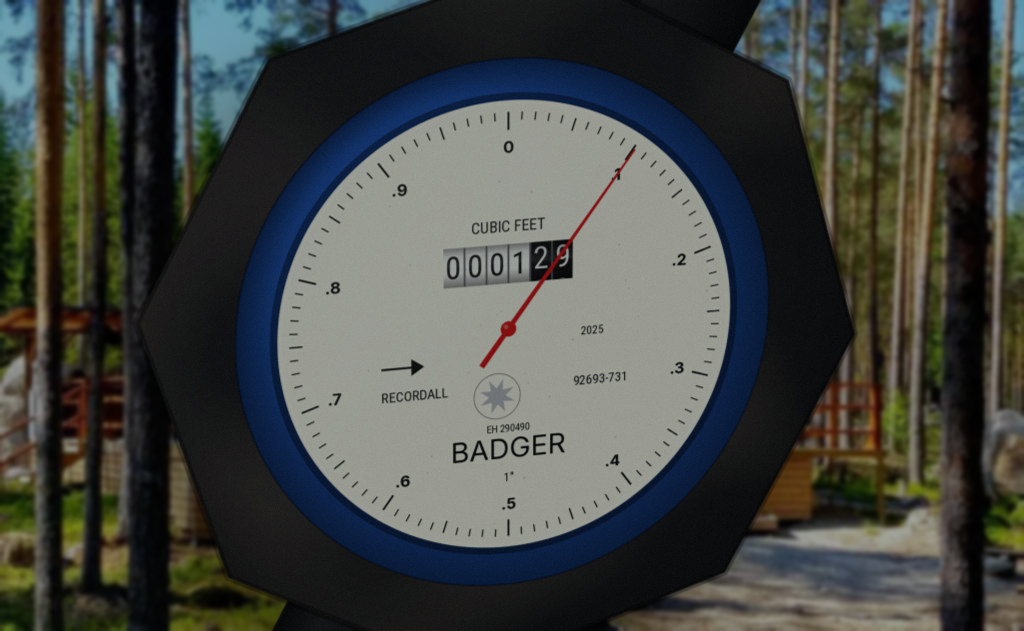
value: 129.10
